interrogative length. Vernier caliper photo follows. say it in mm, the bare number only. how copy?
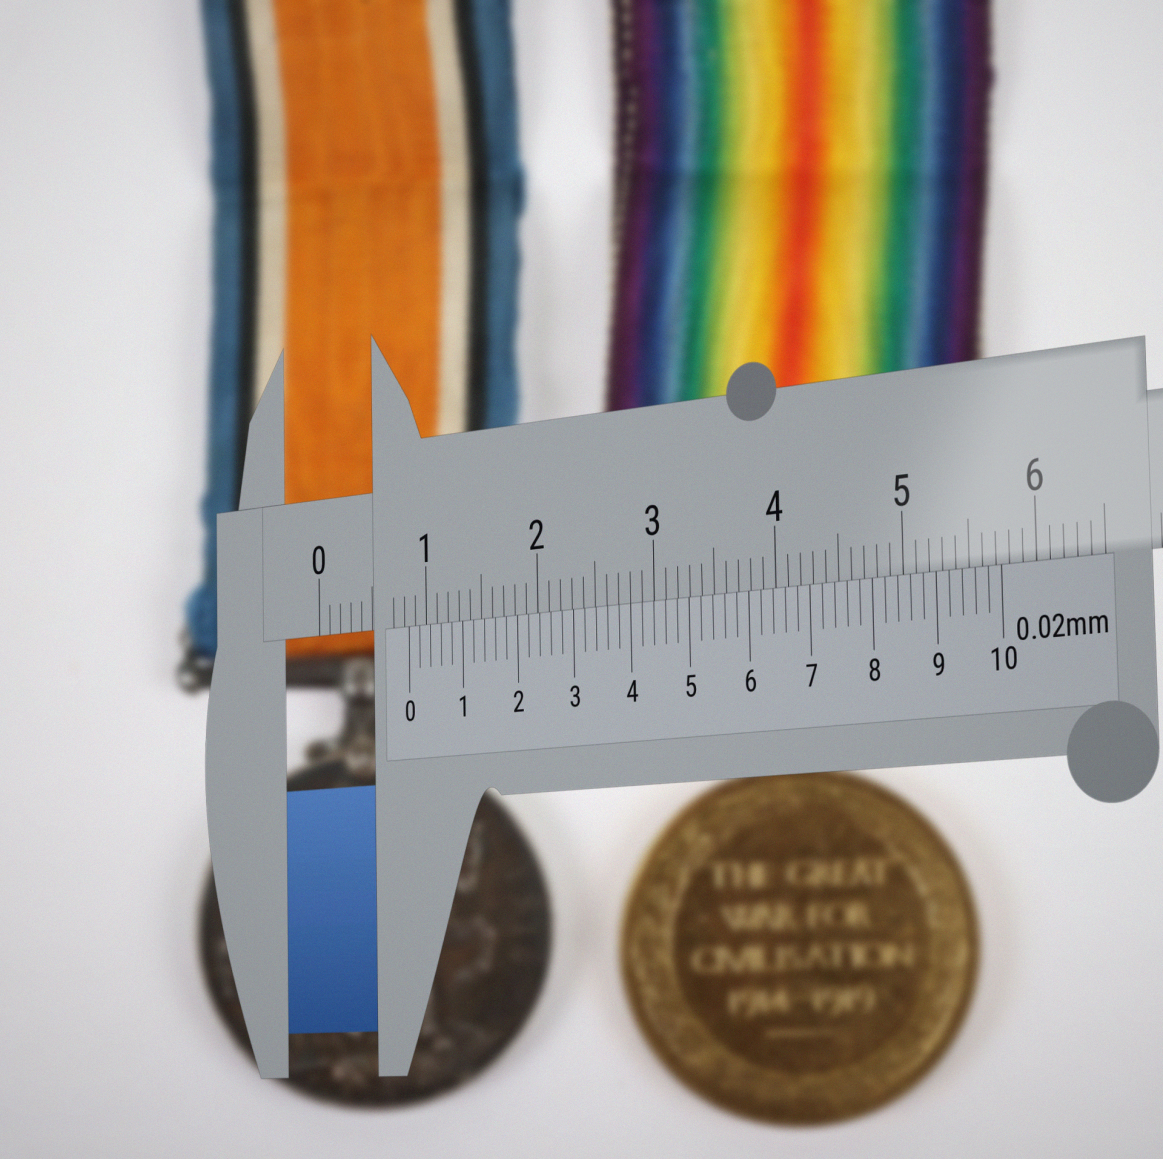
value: 8.4
